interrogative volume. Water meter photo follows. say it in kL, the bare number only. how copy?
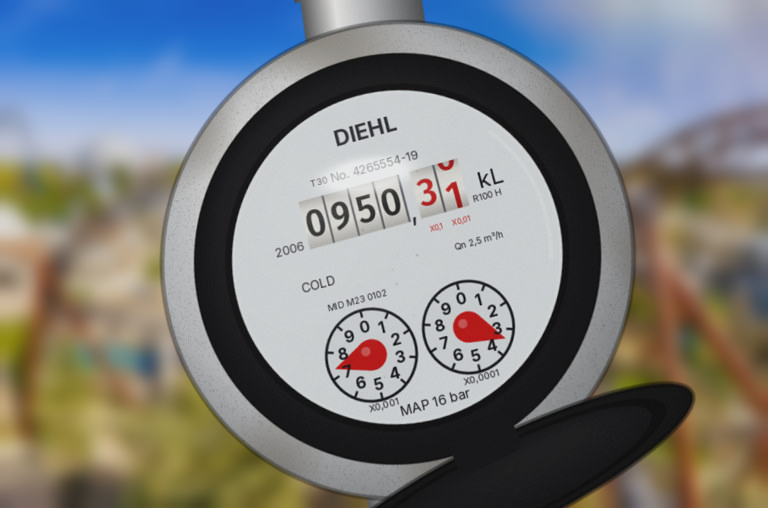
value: 950.3073
